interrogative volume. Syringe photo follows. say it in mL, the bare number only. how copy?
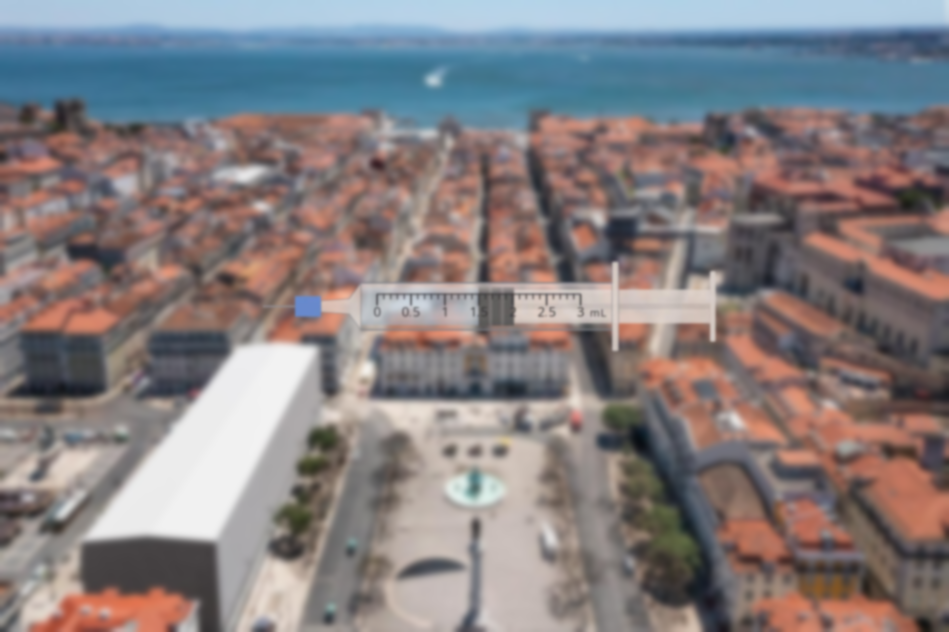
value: 1.5
